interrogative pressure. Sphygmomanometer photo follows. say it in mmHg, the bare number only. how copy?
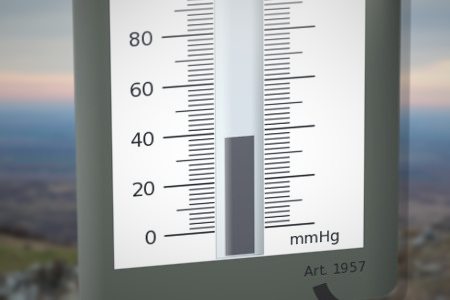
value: 38
